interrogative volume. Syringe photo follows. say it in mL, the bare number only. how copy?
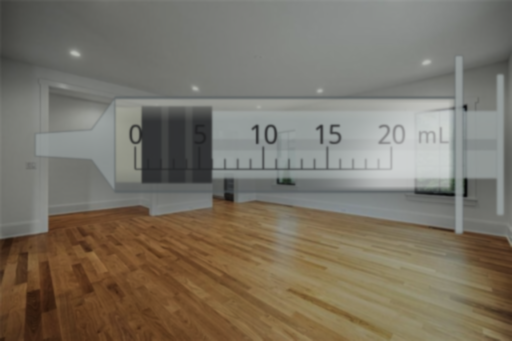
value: 0.5
